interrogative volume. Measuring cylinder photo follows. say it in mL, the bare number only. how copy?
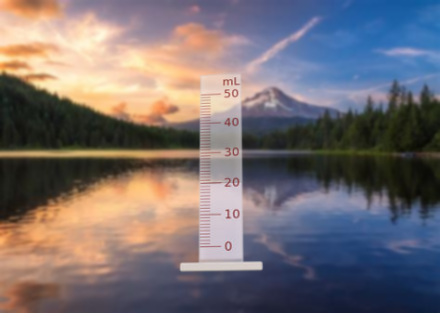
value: 20
